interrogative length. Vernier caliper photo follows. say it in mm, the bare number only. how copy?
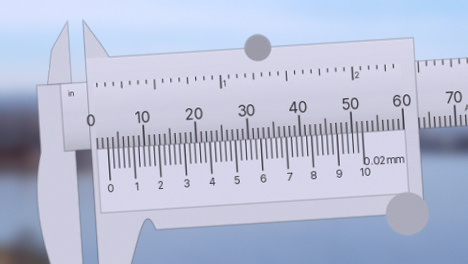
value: 3.0
